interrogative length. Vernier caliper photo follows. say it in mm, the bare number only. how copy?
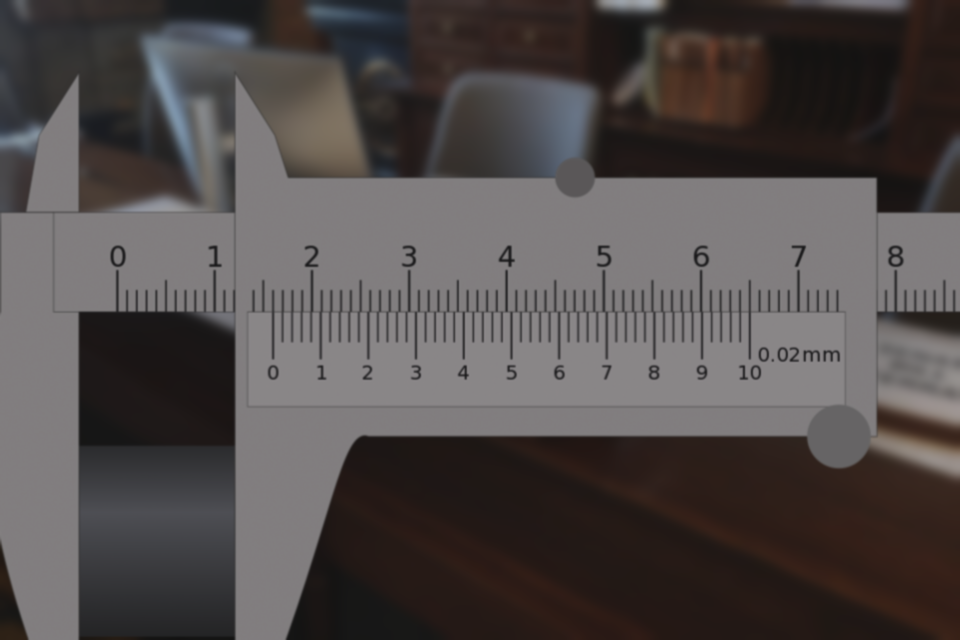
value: 16.0
